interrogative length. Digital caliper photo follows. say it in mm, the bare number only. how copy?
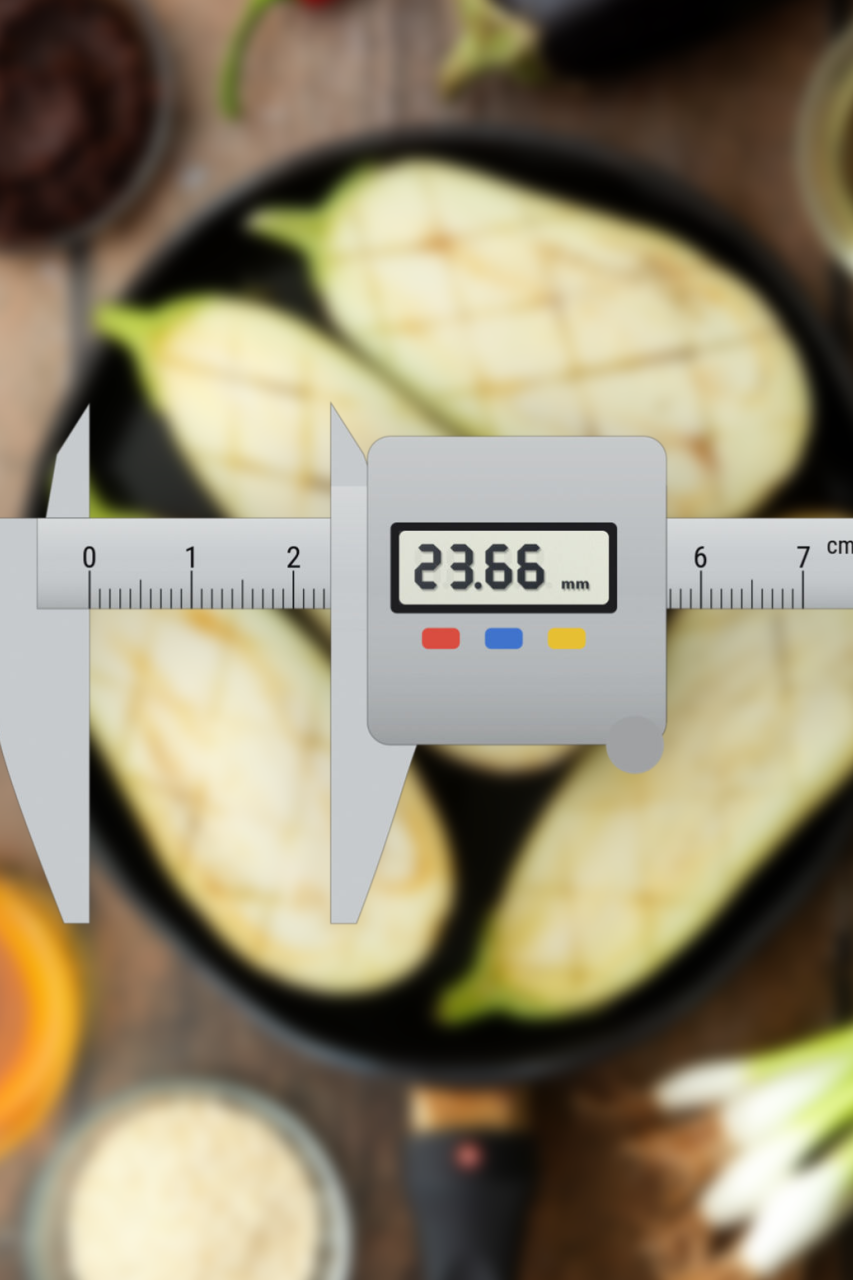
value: 23.66
